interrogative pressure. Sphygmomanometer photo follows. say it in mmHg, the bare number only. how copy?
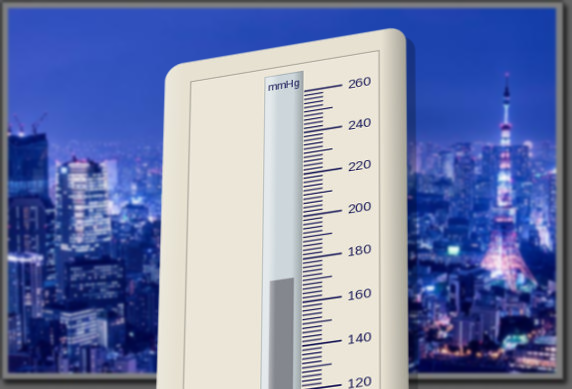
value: 172
